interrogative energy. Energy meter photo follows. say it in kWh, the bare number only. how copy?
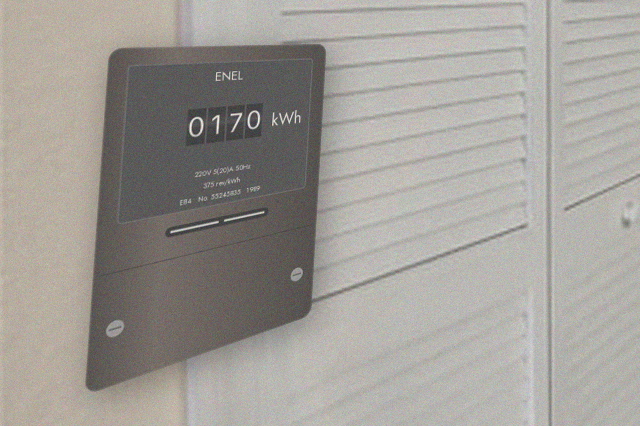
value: 170
